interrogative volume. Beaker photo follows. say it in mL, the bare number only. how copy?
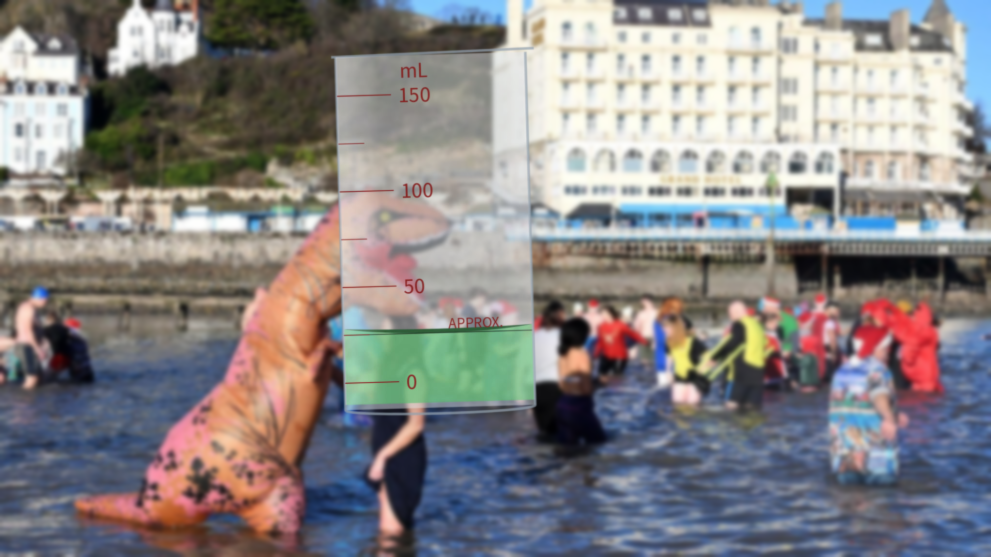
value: 25
